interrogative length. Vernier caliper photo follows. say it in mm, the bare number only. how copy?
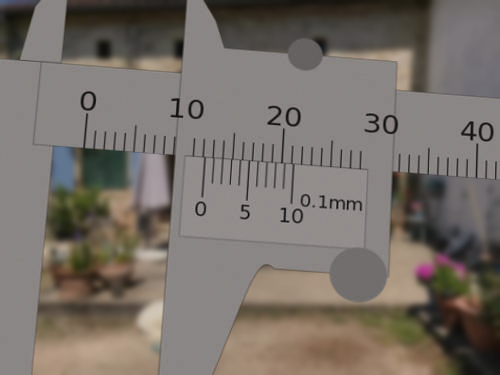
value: 12.2
